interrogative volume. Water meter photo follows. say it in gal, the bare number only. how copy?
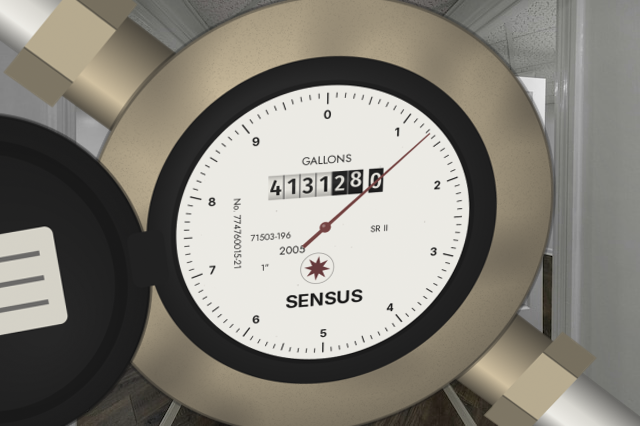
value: 4131281.3
